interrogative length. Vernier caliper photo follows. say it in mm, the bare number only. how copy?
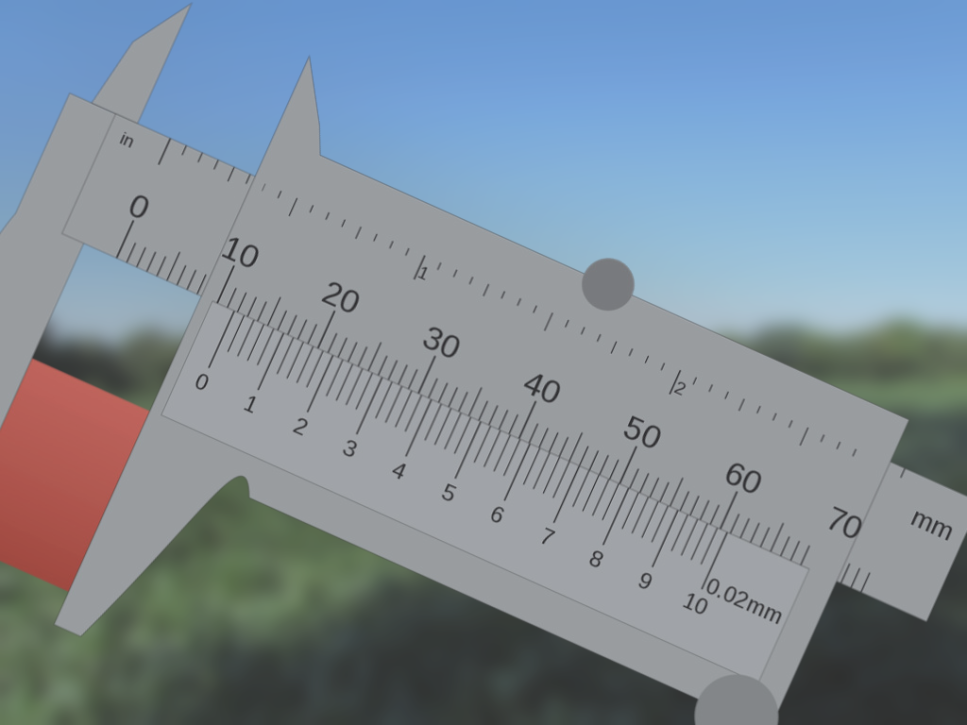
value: 11.7
